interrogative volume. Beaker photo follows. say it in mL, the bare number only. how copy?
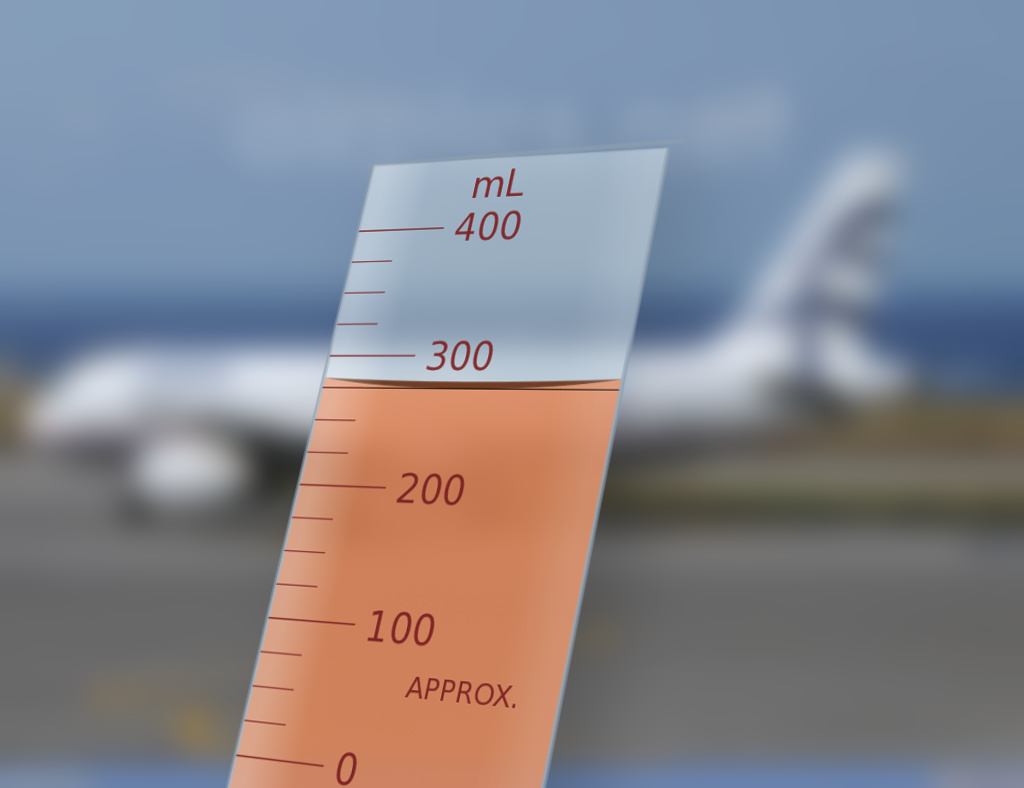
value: 275
